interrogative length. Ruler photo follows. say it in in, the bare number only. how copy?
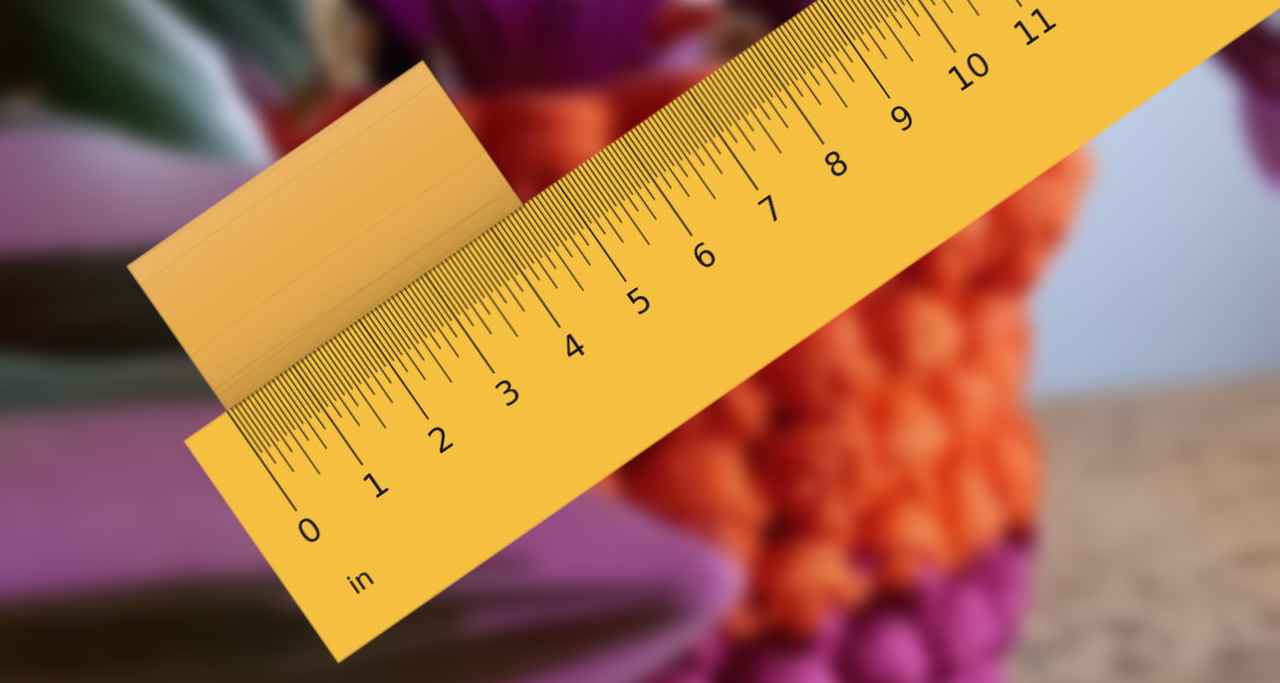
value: 4.5
